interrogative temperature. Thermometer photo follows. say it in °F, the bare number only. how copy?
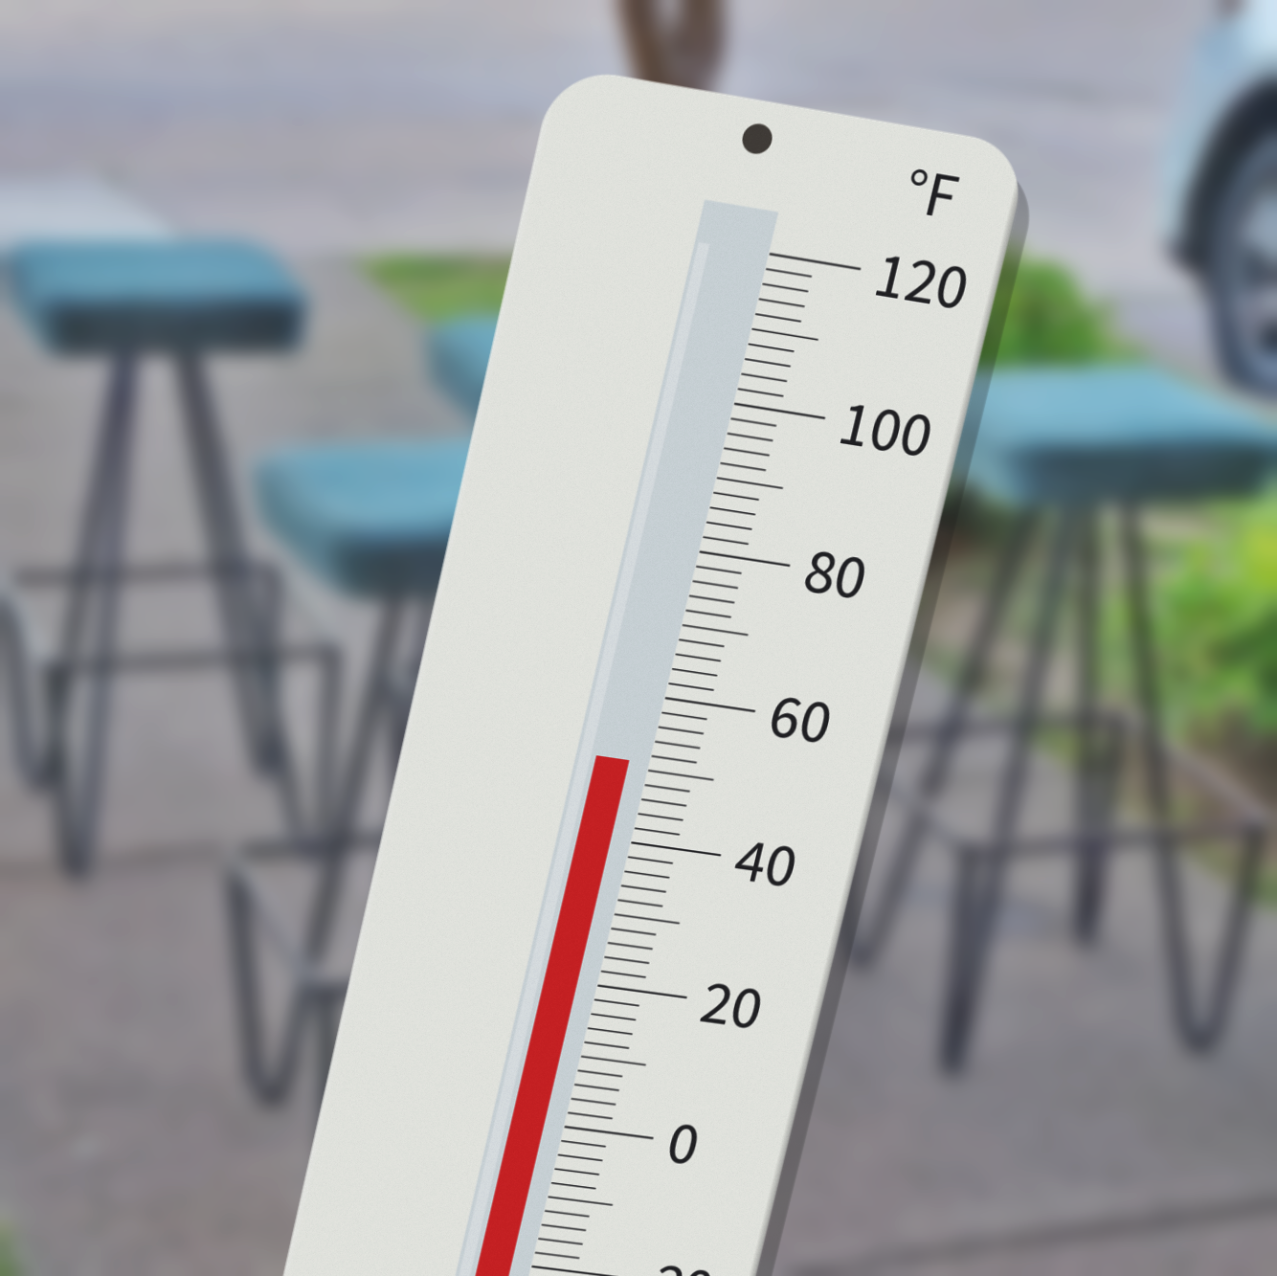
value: 51
